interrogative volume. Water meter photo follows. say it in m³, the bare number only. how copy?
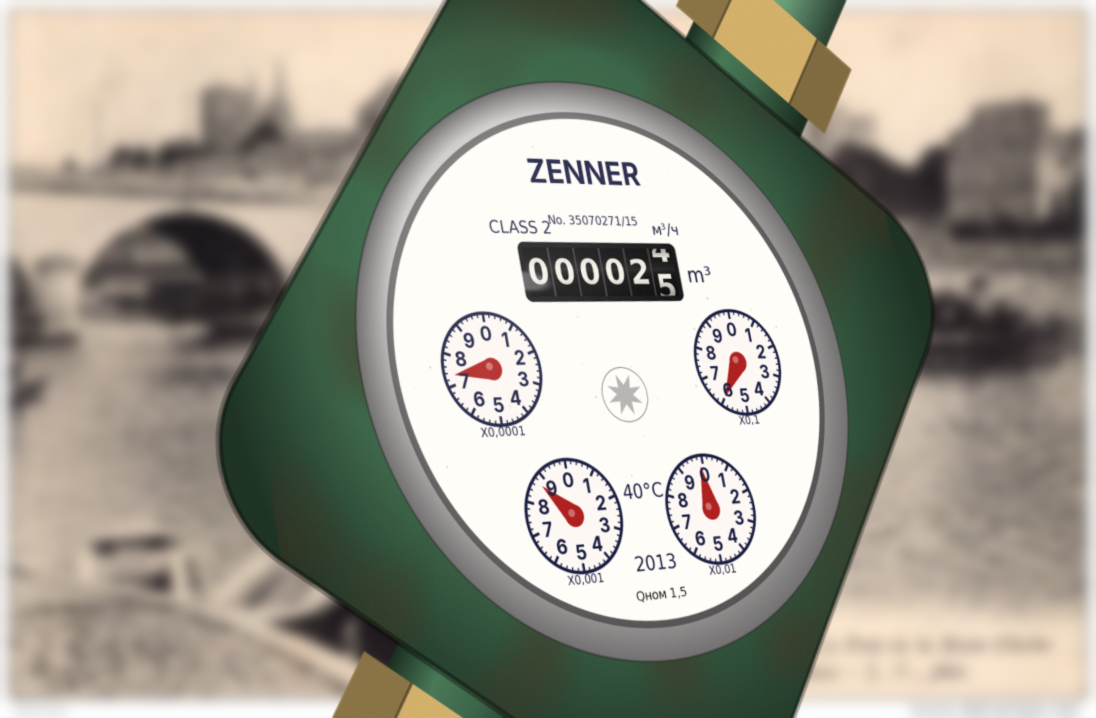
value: 24.5987
